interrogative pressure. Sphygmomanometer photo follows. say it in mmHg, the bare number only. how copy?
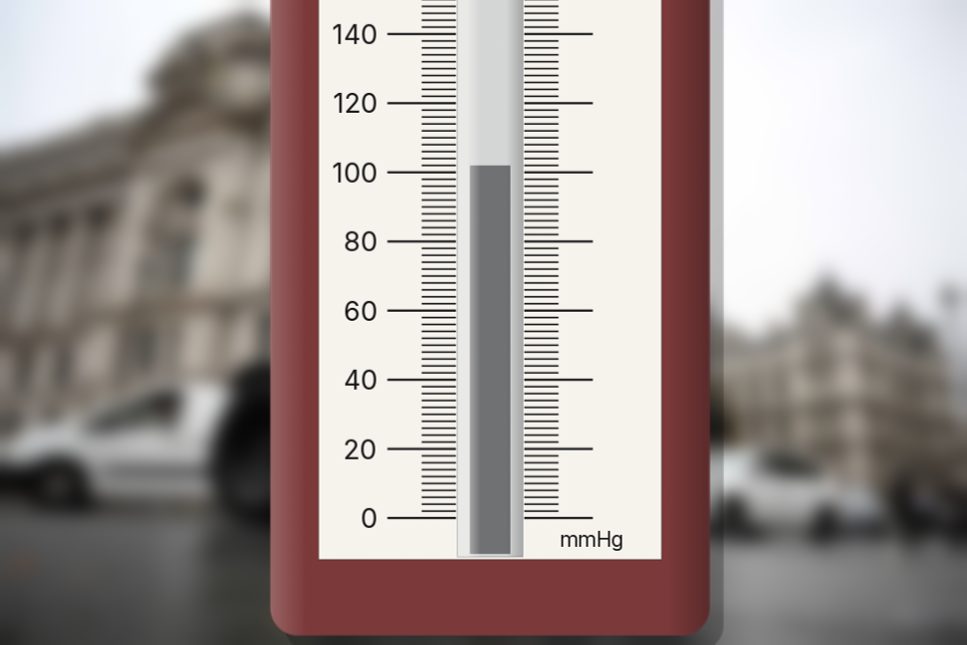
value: 102
